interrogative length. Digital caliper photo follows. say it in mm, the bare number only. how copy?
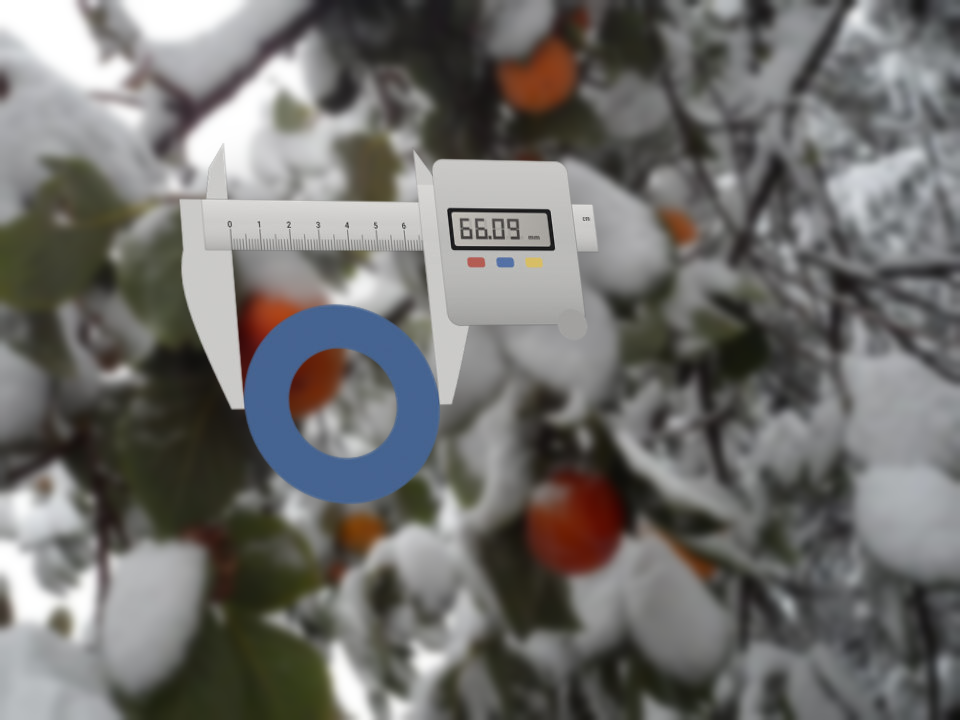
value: 66.09
